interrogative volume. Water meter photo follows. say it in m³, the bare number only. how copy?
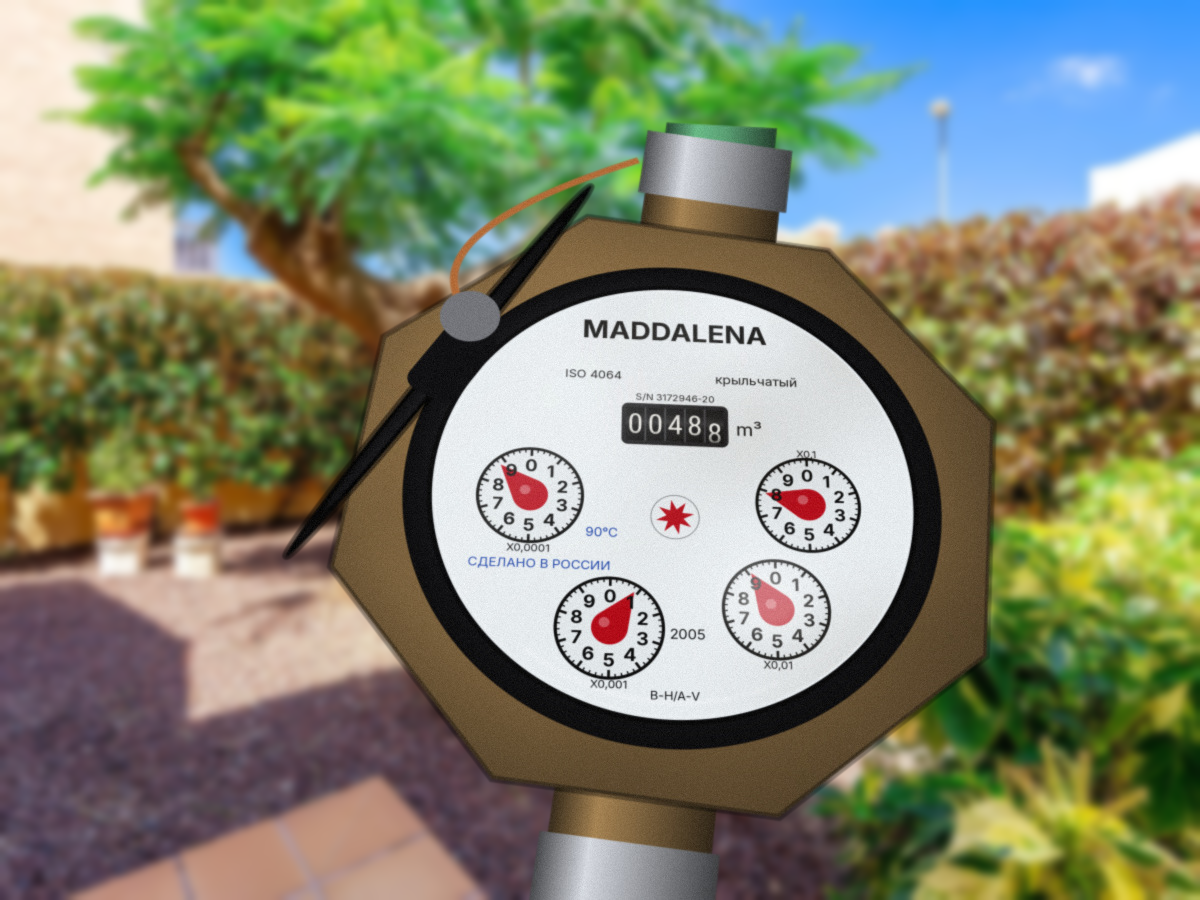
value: 487.7908
